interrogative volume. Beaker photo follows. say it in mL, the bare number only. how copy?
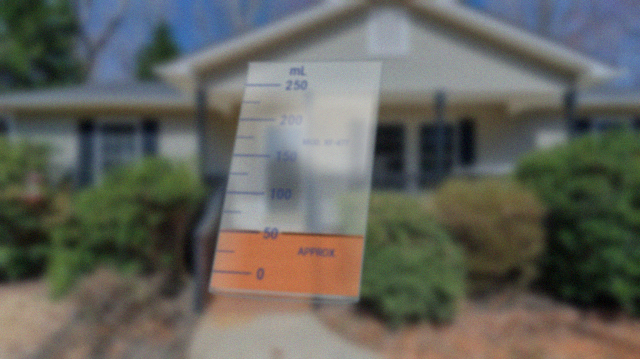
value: 50
